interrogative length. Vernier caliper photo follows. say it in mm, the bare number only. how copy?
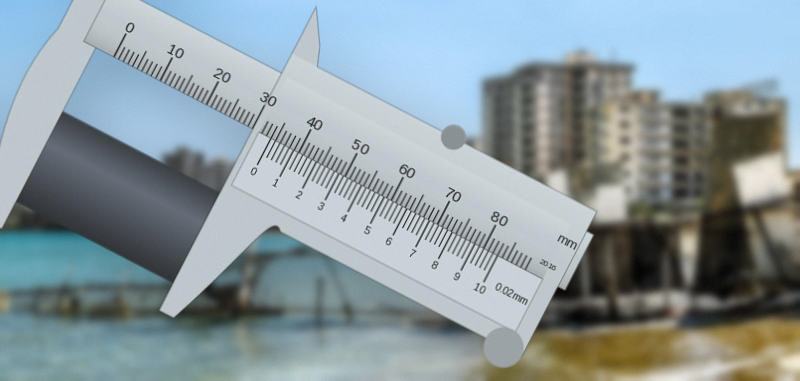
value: 34.0
